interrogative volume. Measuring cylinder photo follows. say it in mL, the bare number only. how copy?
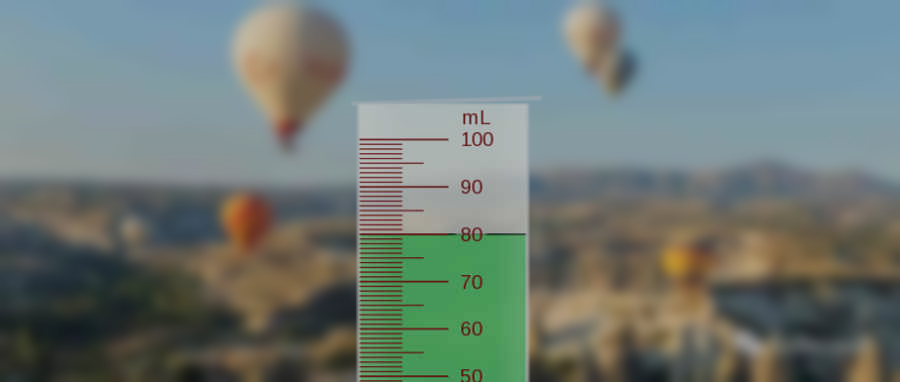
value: 80
